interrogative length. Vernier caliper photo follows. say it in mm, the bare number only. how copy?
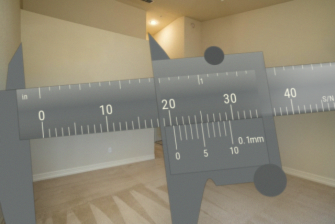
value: 20.4
